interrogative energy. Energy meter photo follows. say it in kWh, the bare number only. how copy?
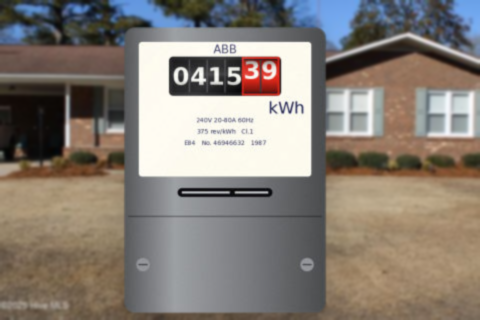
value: 415.39
